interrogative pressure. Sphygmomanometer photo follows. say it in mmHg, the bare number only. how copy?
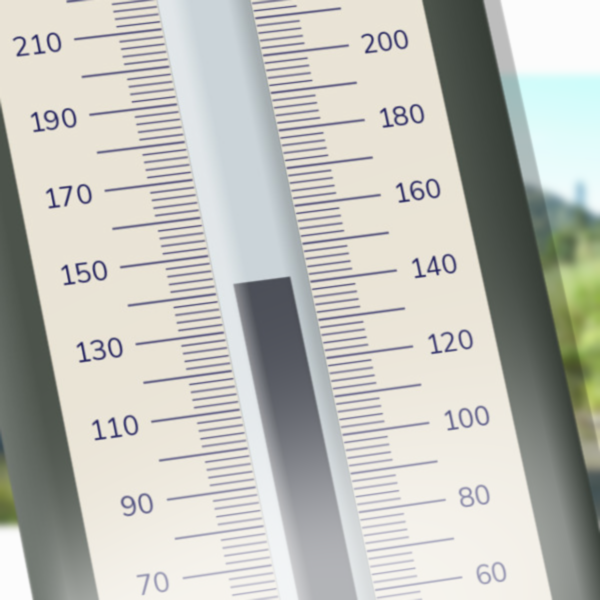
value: 142
